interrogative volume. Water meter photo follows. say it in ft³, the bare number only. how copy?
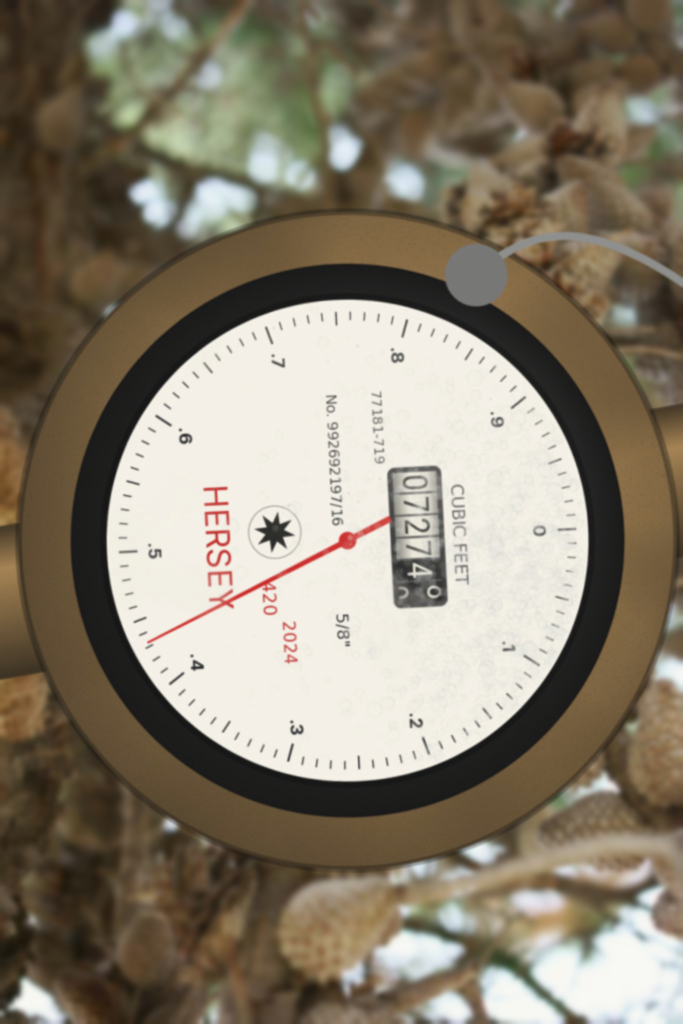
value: 72748.43
